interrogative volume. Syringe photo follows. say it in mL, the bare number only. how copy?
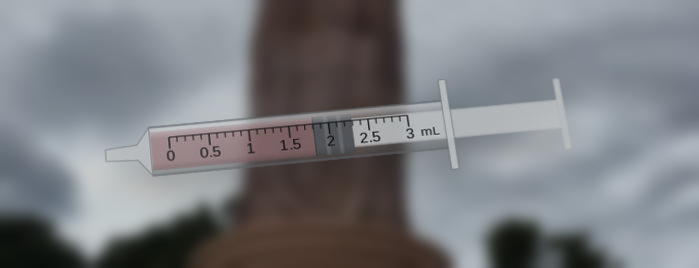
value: 1.8
